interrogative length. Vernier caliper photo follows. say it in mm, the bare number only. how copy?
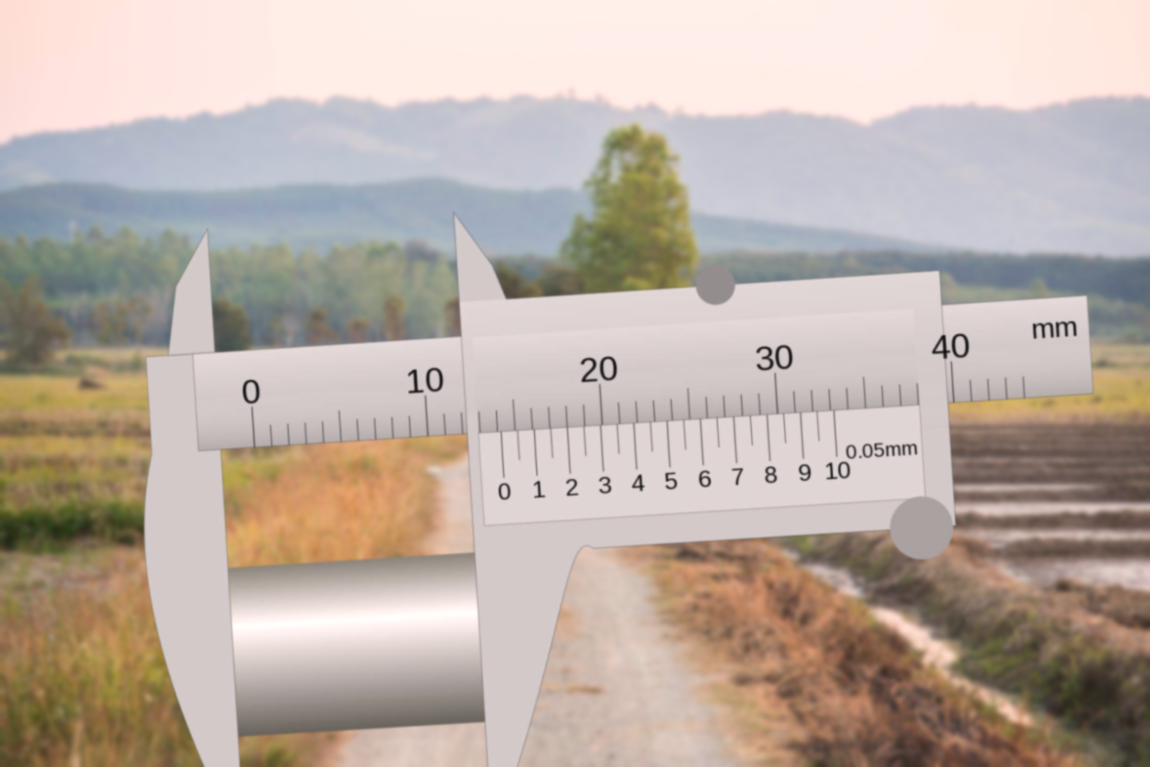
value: 14.2
